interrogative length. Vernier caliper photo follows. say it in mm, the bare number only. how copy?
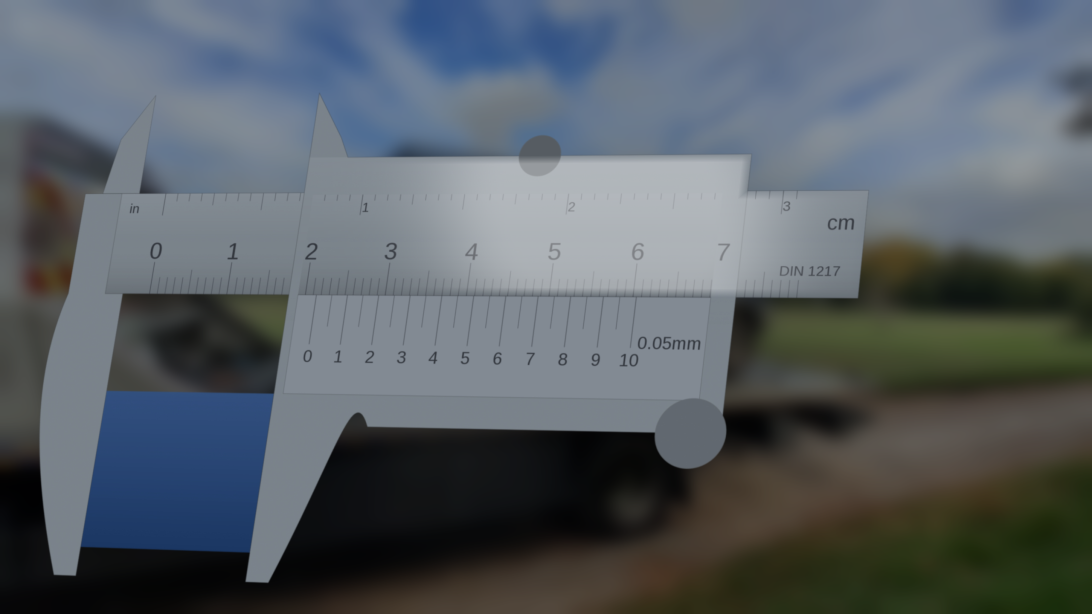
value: 21.4
